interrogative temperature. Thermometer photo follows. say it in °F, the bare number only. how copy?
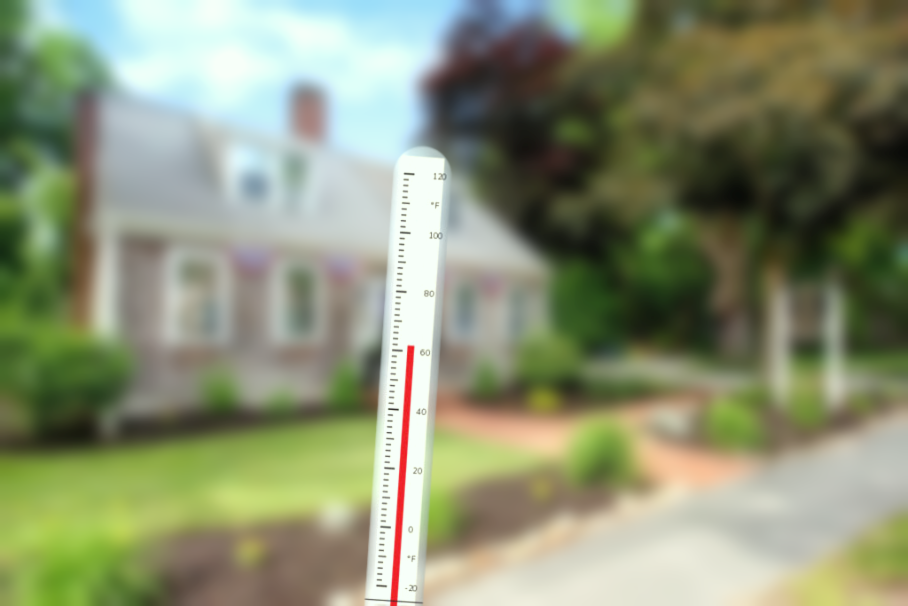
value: 62
